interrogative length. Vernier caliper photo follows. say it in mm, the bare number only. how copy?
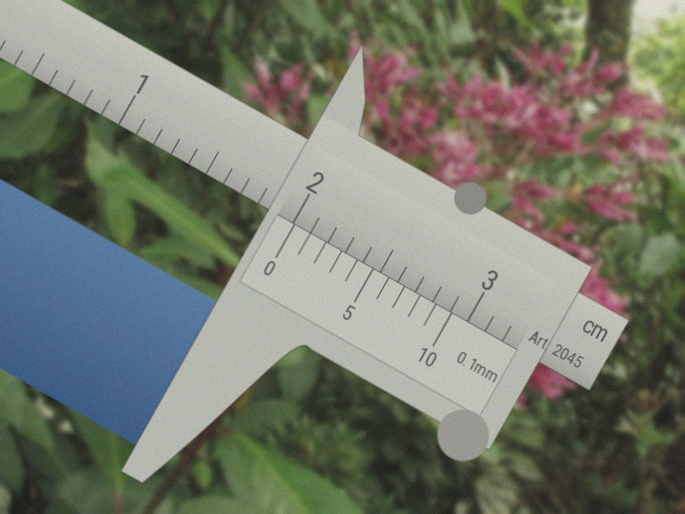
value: 20.1
